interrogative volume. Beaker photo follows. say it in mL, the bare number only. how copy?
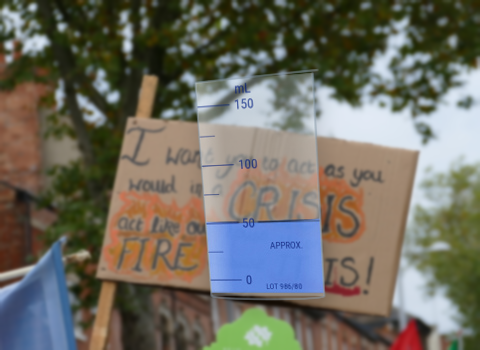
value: 50
